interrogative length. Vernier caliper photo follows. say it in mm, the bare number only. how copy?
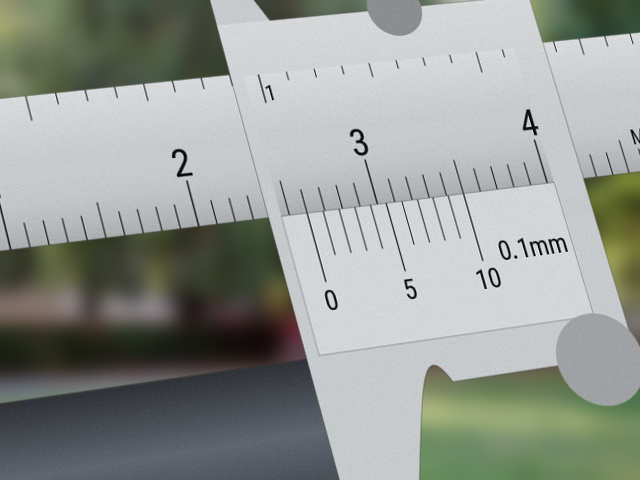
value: 26.0
